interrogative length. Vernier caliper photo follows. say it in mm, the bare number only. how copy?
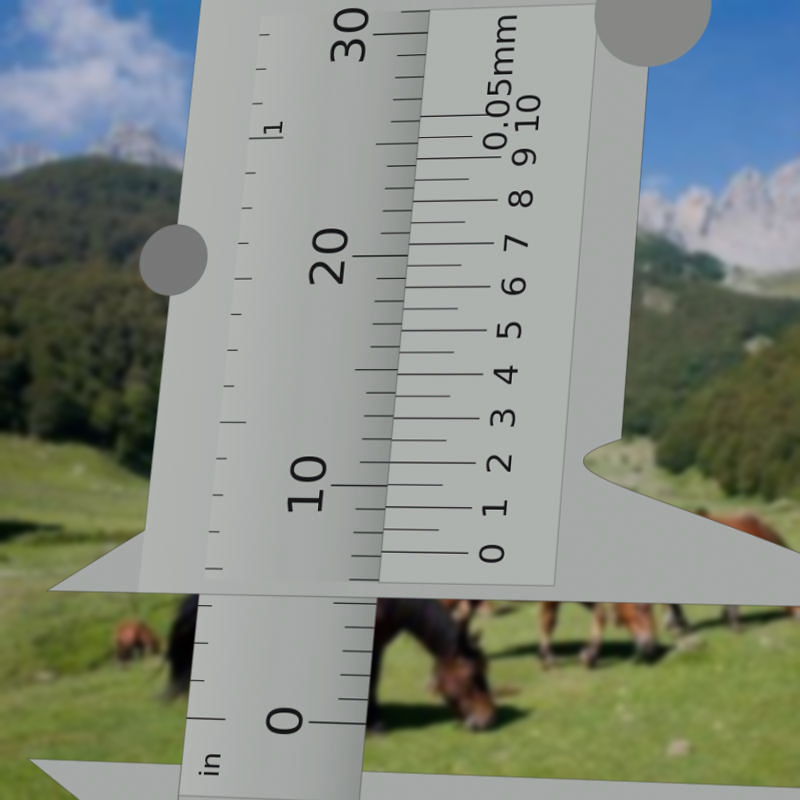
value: 7.2
